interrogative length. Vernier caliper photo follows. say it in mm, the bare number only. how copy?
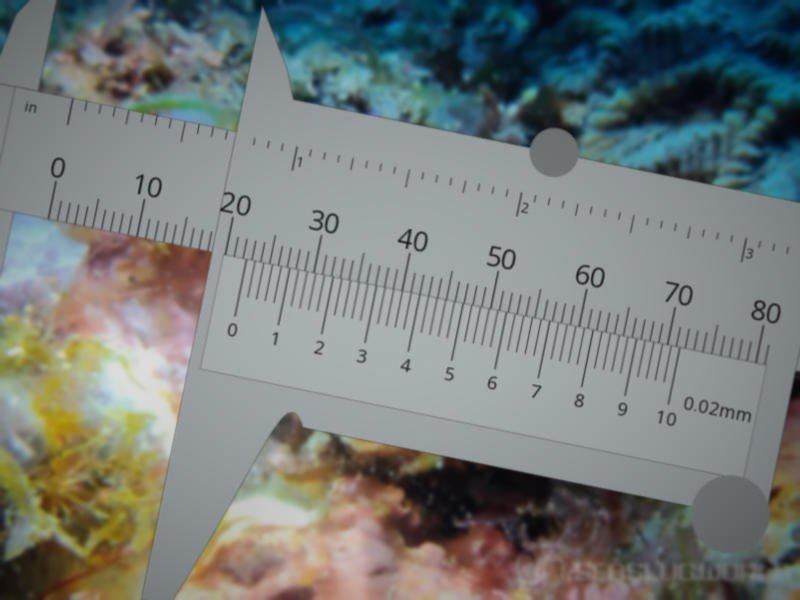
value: 22.4
